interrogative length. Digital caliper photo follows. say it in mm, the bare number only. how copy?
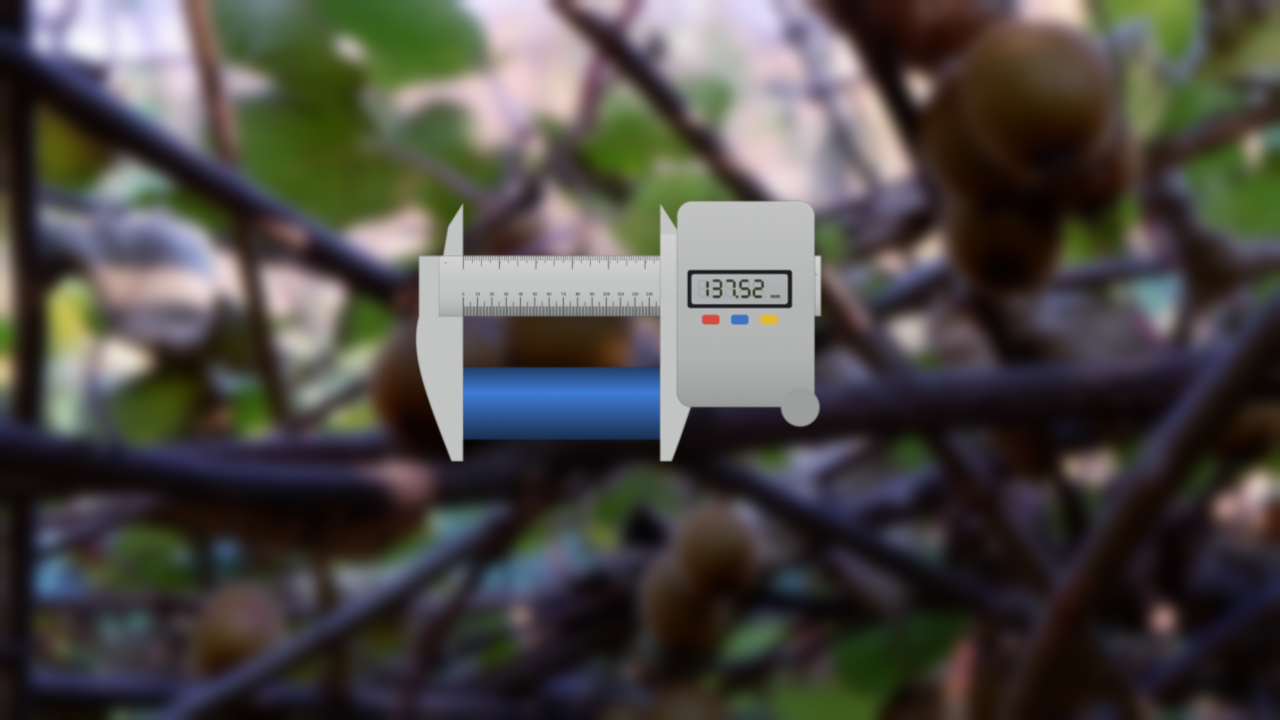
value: 137.52
